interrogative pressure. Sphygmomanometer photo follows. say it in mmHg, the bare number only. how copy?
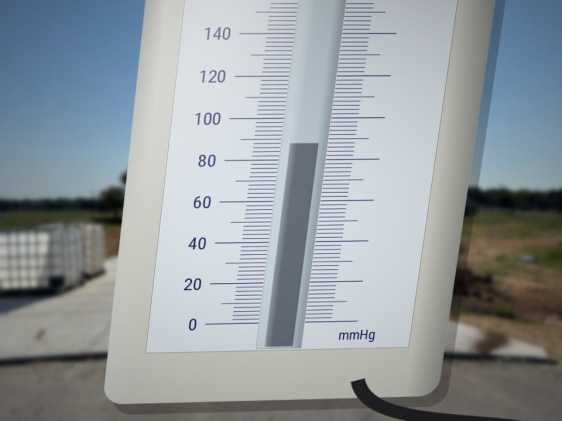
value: 88
